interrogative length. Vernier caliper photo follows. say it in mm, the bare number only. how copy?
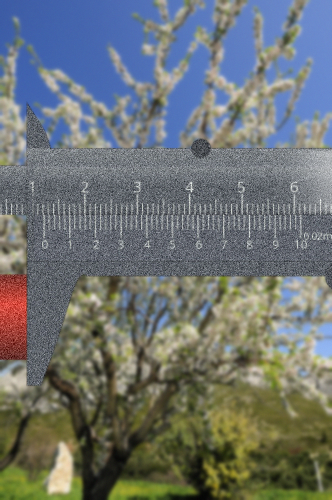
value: 12.2
